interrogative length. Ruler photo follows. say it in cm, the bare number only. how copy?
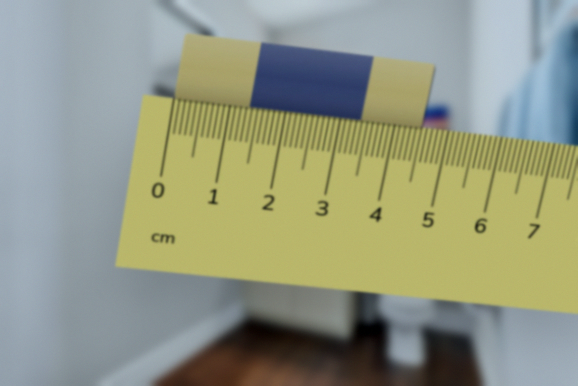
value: 4.5
